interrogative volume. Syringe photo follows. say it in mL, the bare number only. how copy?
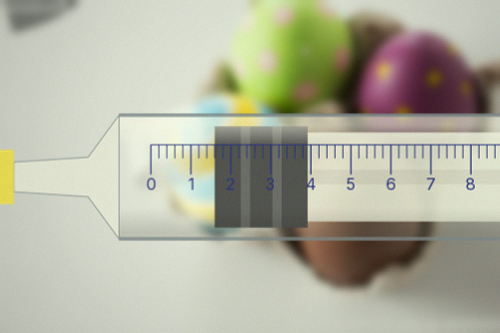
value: 1.6
